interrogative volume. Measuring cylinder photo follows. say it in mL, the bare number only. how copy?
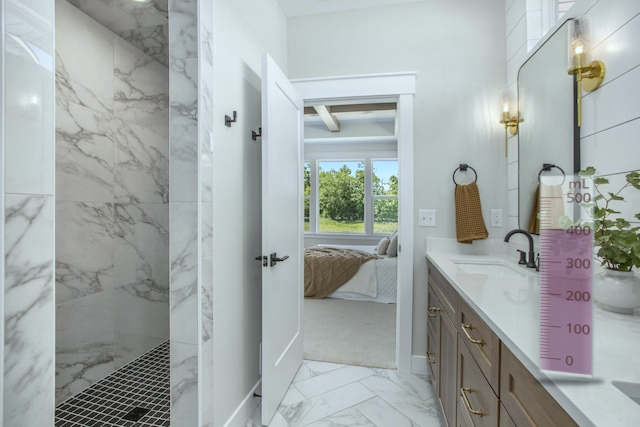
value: 400
